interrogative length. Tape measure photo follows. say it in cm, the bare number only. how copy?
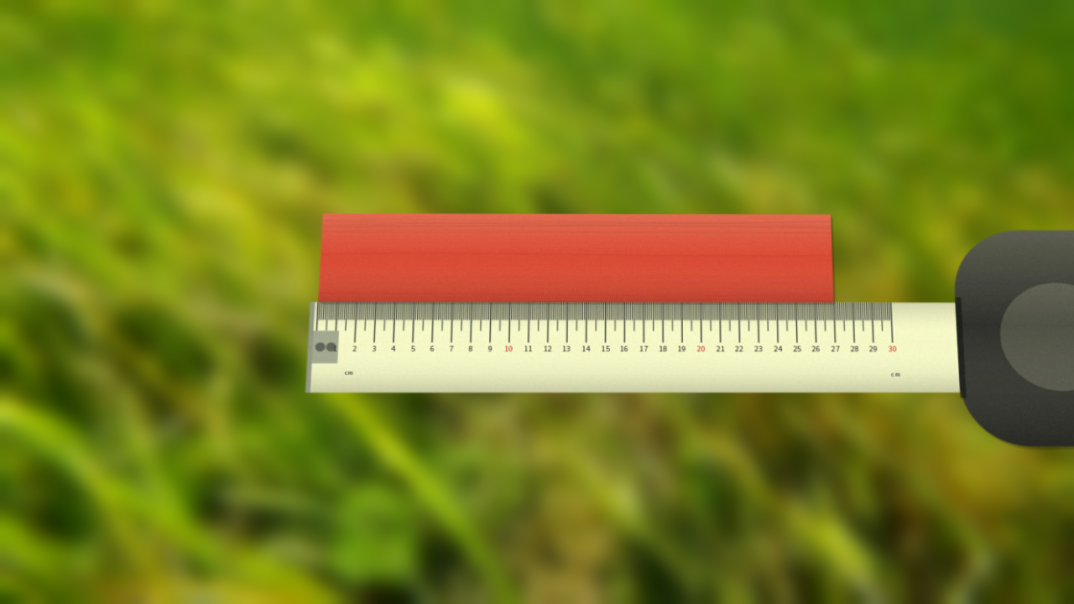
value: 27
